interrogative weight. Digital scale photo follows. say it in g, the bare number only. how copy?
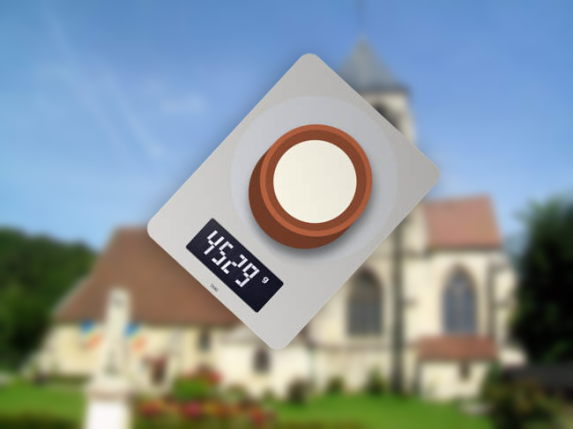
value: 4529
